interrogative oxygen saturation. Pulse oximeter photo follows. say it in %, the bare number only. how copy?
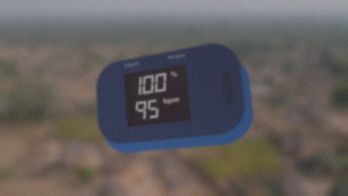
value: 100
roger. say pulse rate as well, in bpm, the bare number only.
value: 95
